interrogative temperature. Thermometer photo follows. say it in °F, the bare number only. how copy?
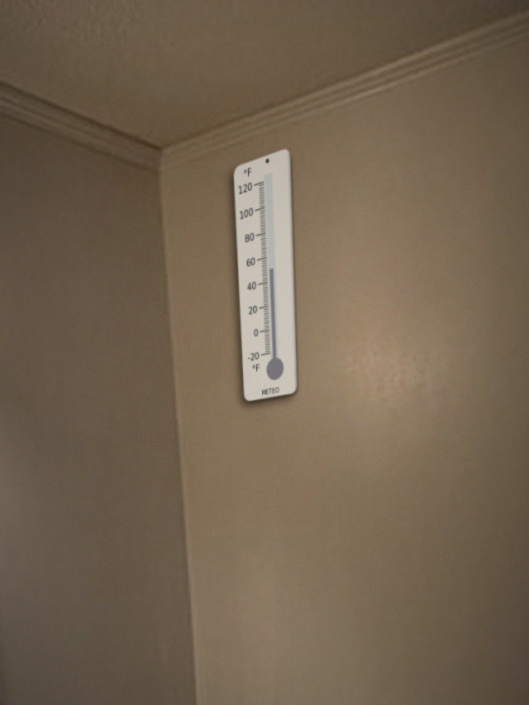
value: 50
